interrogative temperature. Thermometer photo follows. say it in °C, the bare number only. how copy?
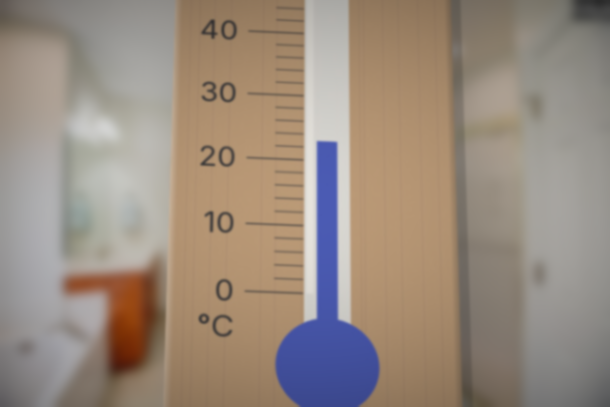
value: 23
